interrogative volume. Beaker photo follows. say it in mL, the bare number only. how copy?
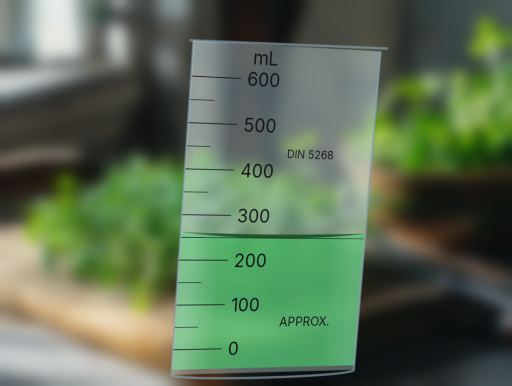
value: 250
